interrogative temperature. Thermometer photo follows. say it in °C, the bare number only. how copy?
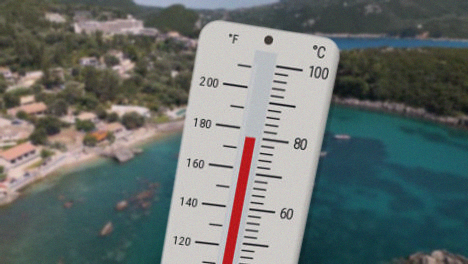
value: 80
